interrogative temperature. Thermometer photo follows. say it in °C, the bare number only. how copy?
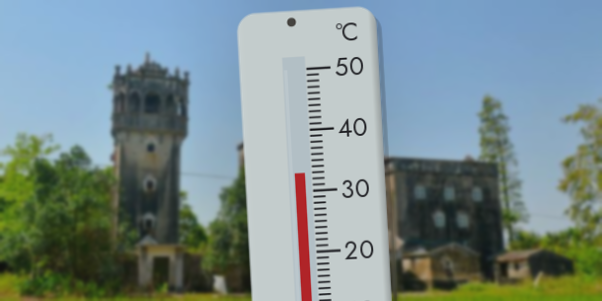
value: 33
